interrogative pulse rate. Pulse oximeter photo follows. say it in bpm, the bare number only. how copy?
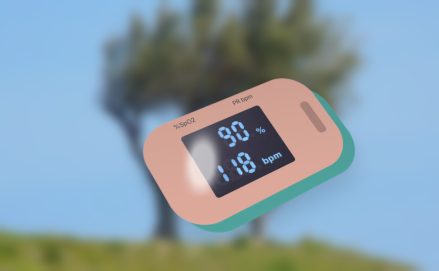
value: 118
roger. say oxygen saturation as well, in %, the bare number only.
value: 90
